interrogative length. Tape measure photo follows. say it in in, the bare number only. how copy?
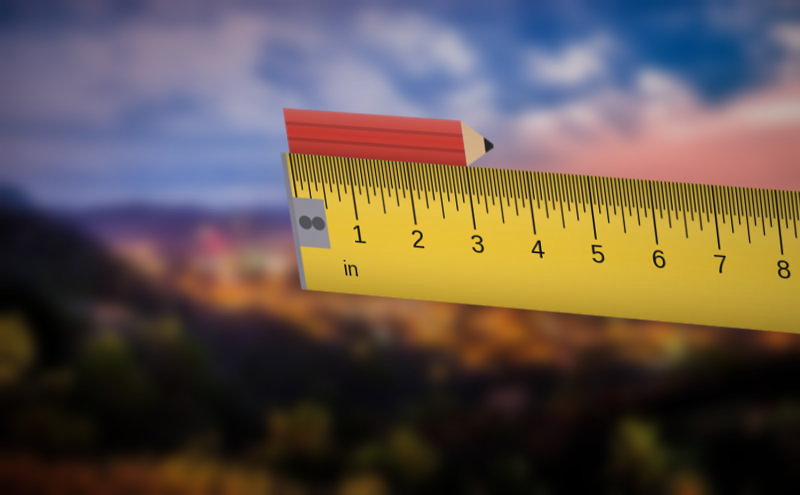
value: 3.5
